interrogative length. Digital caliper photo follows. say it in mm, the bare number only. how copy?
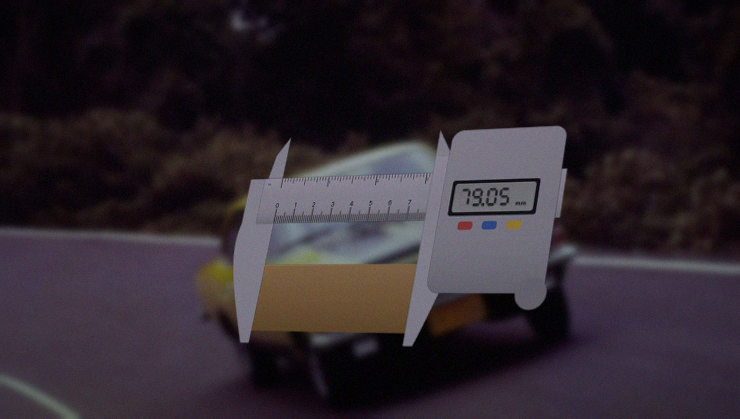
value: 79.05
